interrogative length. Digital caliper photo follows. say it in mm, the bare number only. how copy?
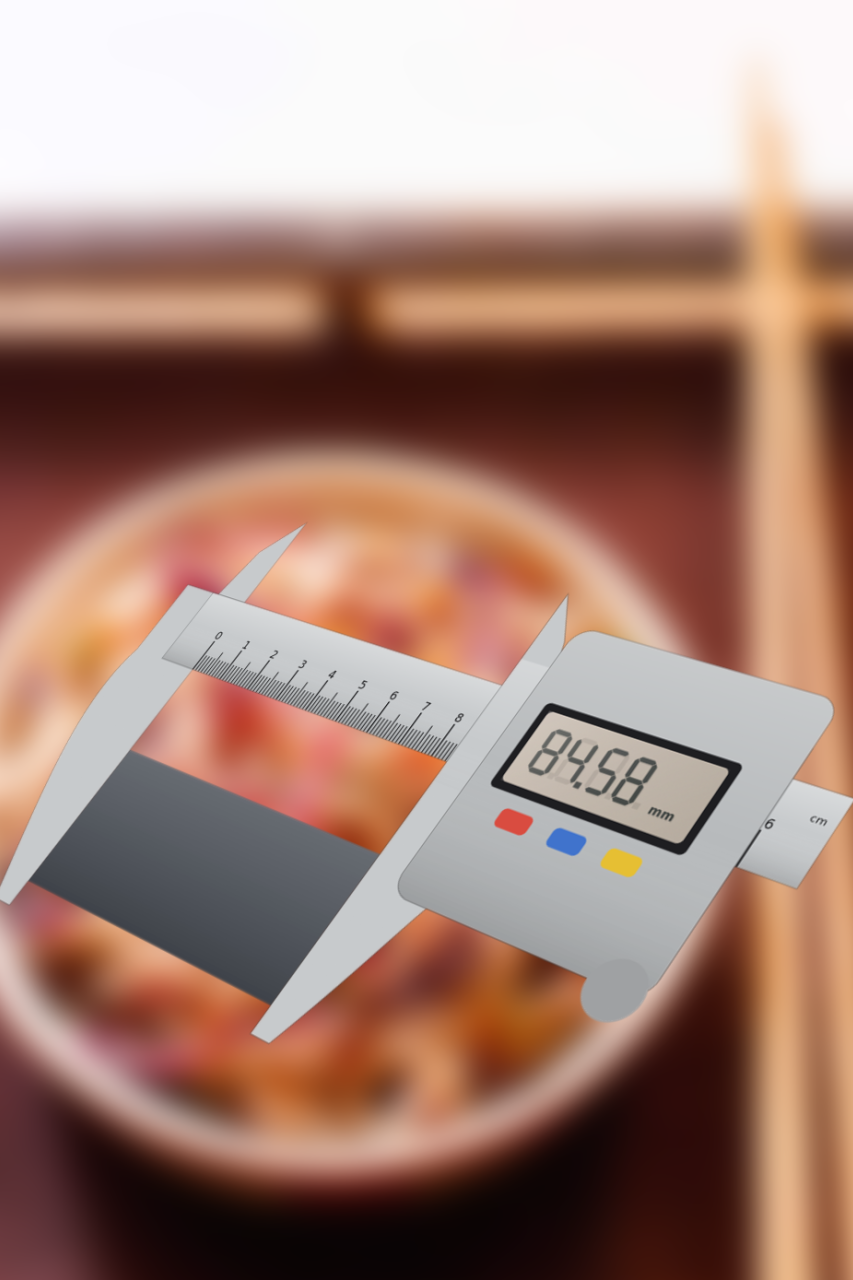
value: 84.58
